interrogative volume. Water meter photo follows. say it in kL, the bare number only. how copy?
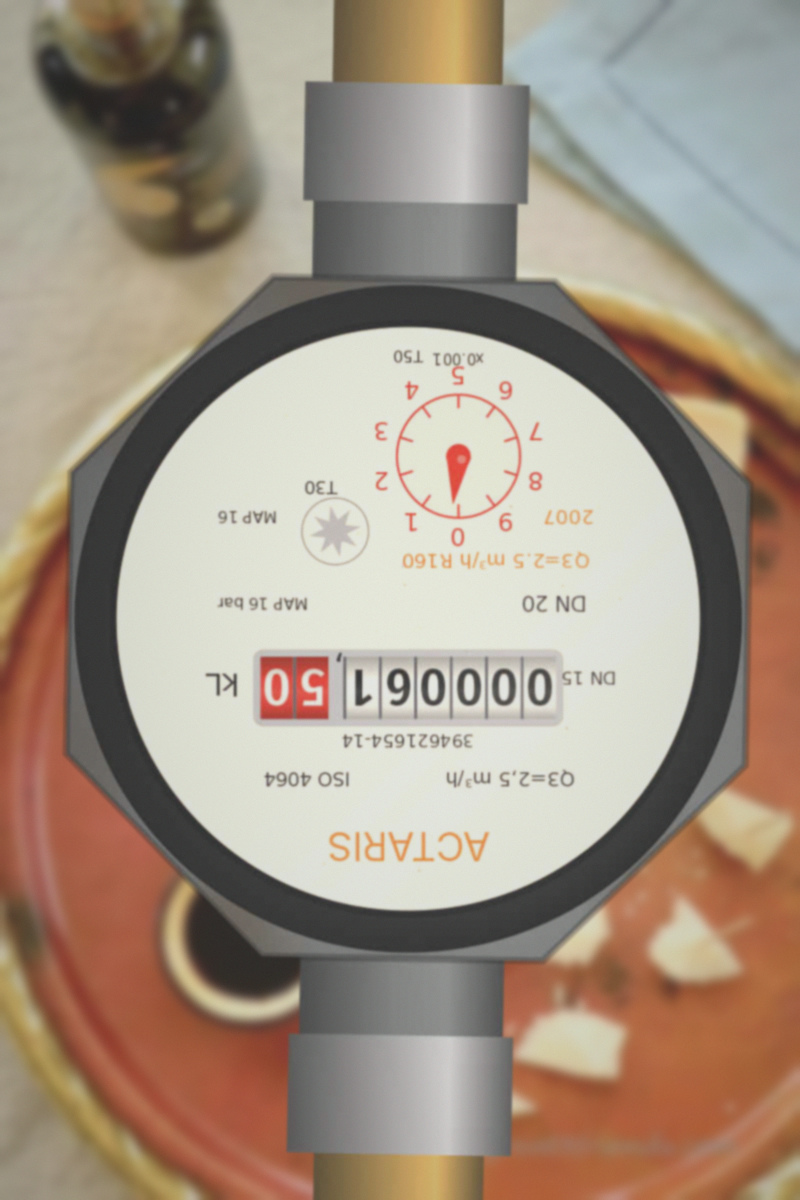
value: 61.500
